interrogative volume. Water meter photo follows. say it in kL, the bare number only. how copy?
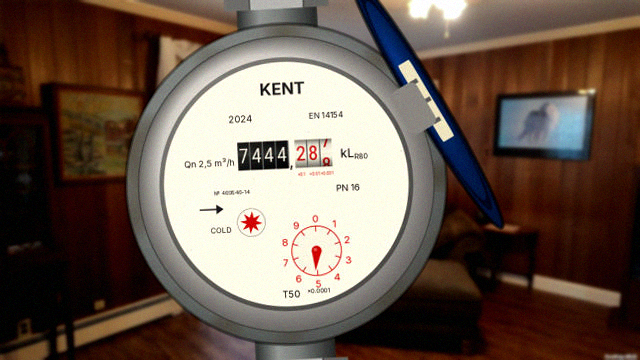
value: 7444.2875
